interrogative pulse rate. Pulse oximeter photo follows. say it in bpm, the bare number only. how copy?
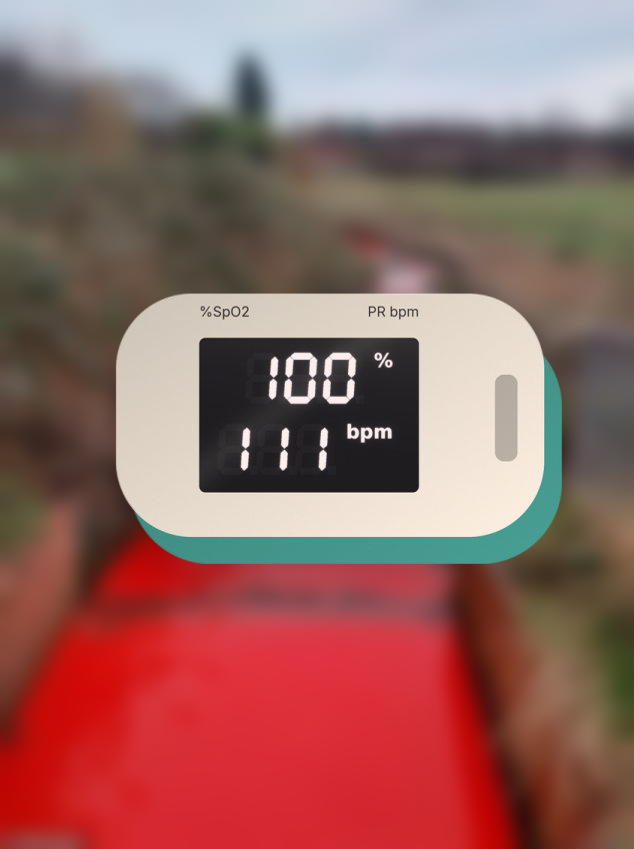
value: 111
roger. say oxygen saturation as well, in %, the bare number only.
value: 100
